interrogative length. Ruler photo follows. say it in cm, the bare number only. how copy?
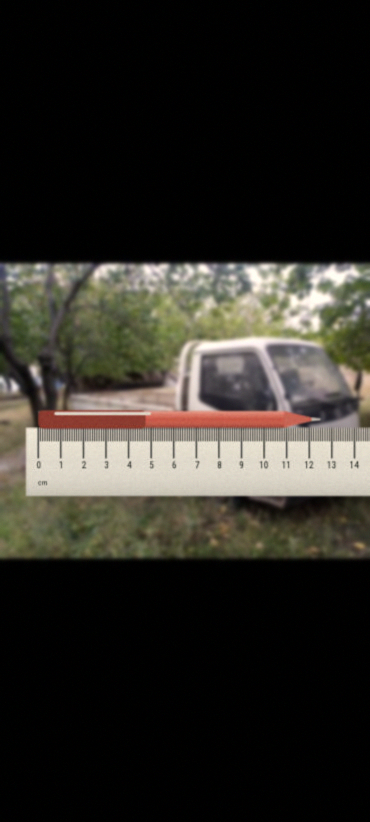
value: 12.5
